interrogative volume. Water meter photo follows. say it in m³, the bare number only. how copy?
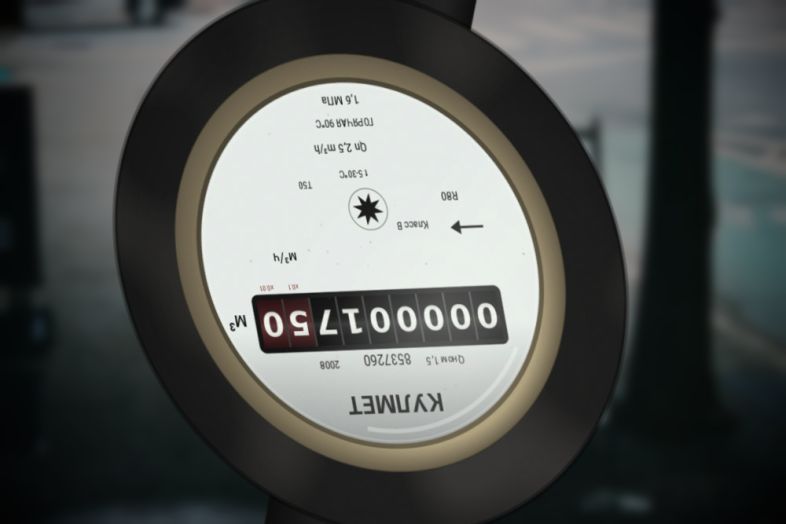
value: 17.50
